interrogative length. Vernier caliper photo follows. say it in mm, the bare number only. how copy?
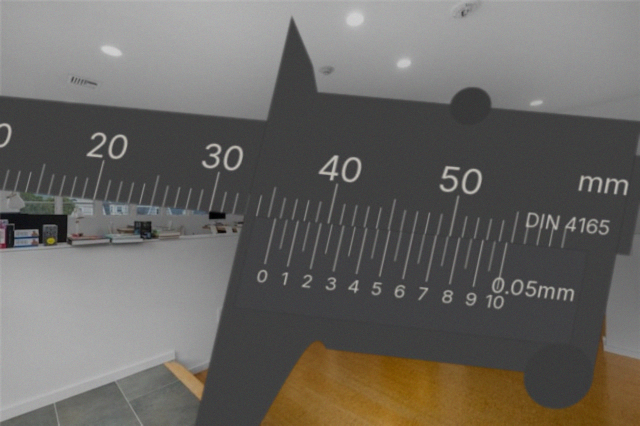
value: 35.6
